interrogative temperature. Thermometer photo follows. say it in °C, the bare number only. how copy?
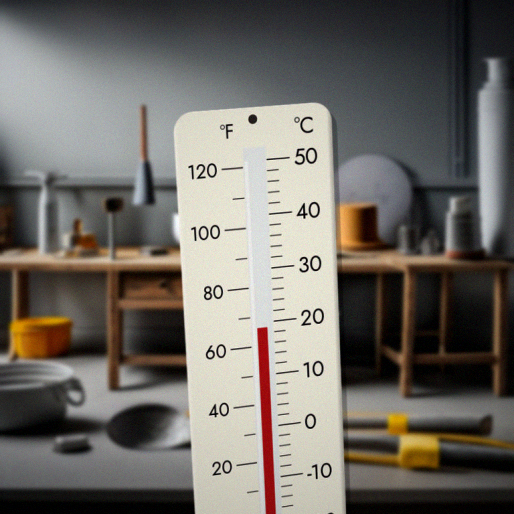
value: 19
